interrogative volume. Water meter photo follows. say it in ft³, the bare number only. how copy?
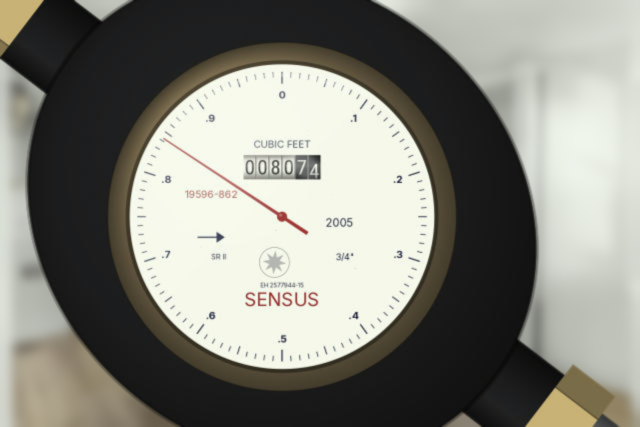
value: 8073.84
